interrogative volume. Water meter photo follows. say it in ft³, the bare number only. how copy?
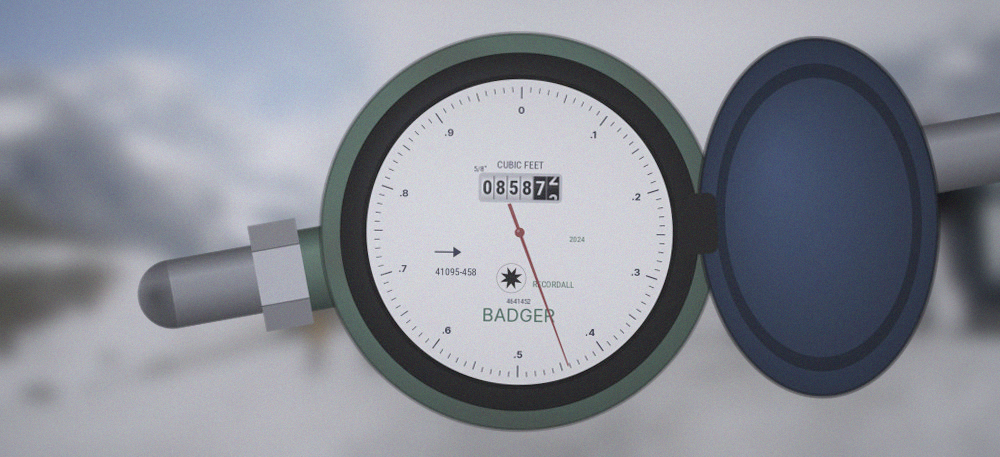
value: 85872.44
